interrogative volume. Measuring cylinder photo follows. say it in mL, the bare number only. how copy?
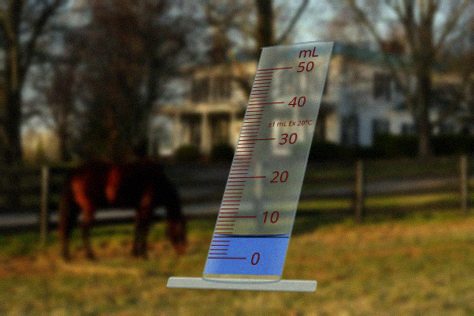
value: 5
